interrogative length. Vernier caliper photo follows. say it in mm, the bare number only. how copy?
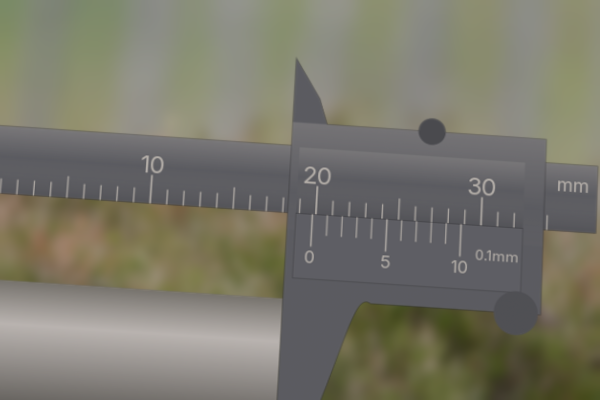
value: 19.8
